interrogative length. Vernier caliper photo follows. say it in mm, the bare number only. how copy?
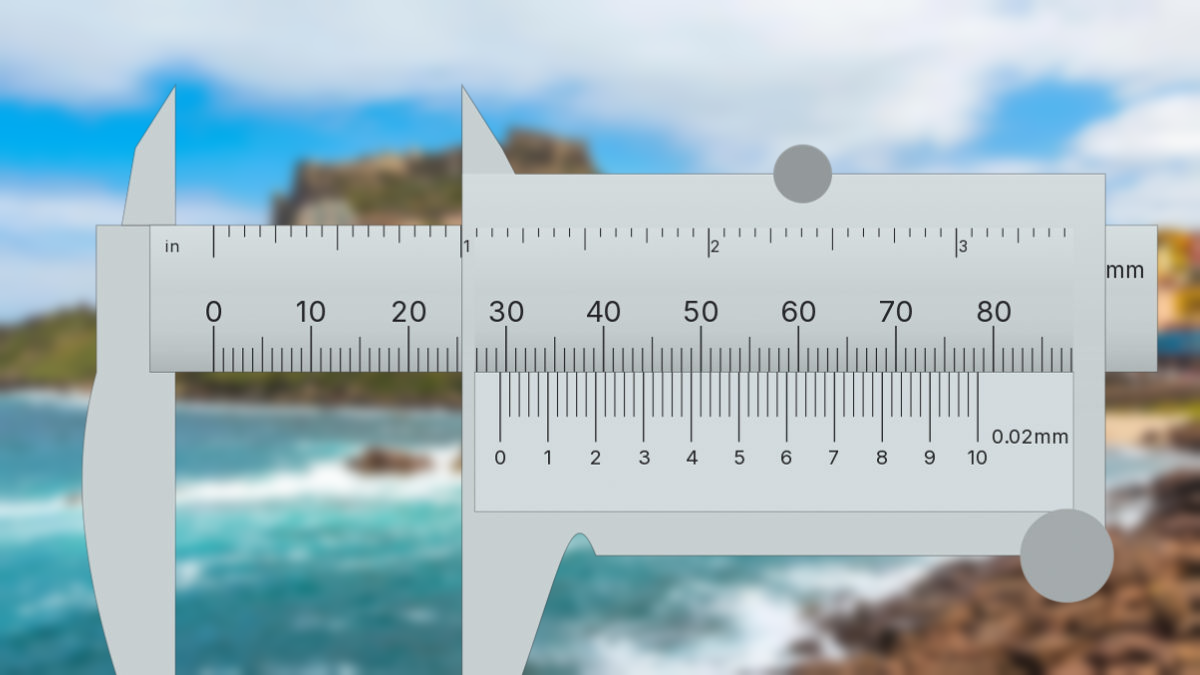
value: 29.4
